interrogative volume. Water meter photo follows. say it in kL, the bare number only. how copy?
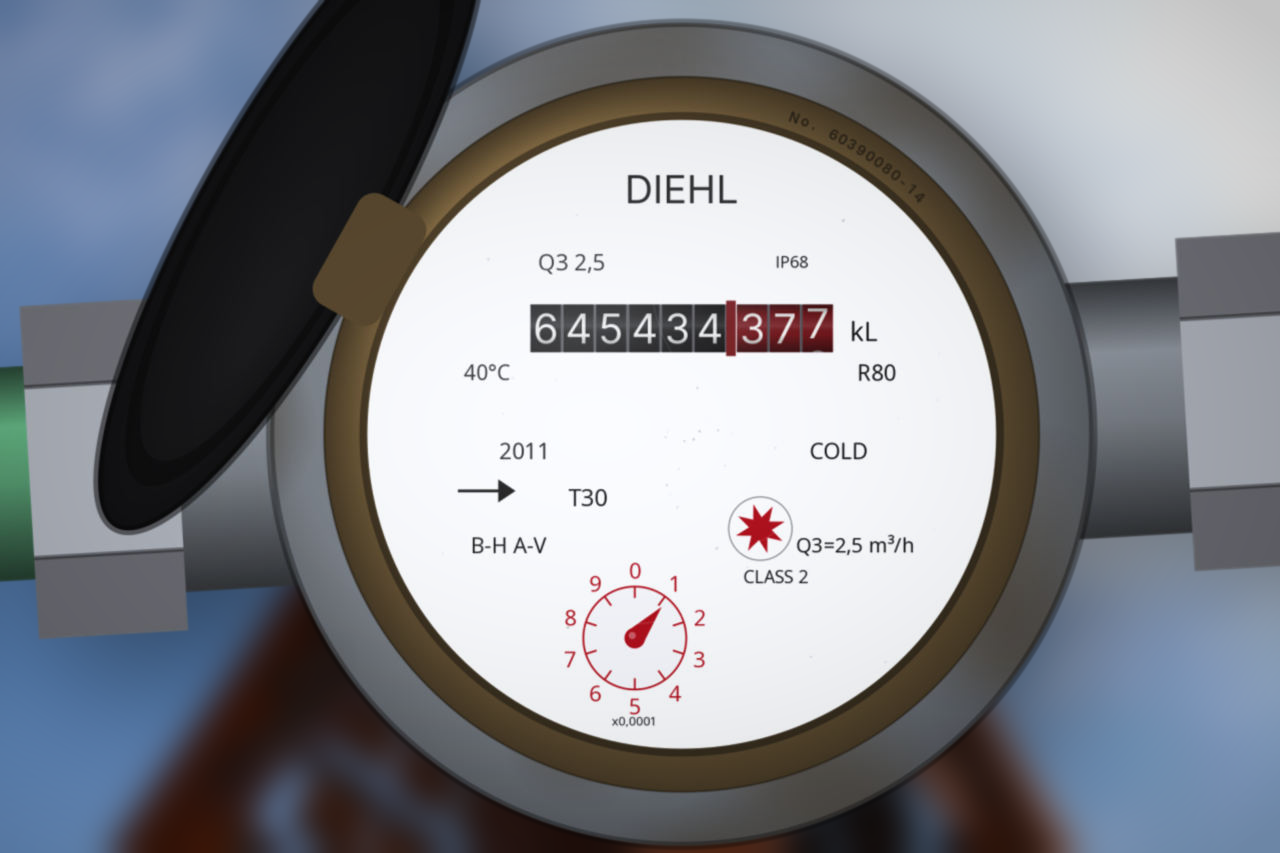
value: 645434.3771
